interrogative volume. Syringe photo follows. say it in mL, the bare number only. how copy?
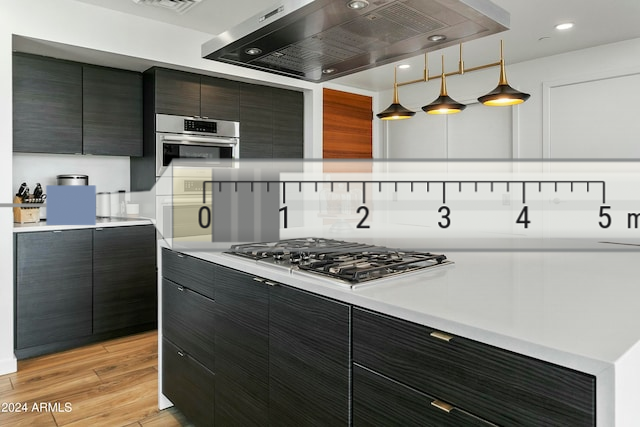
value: 0.1
